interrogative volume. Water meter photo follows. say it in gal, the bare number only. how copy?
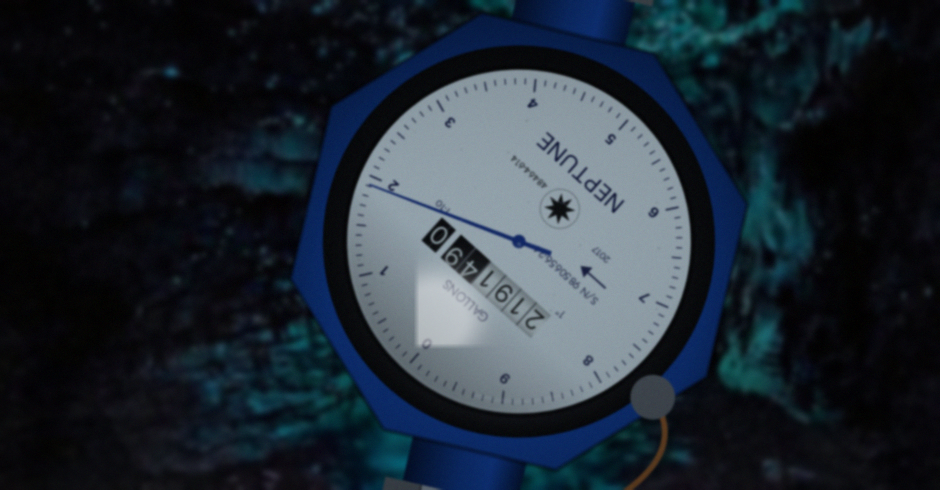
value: 2191491.9
